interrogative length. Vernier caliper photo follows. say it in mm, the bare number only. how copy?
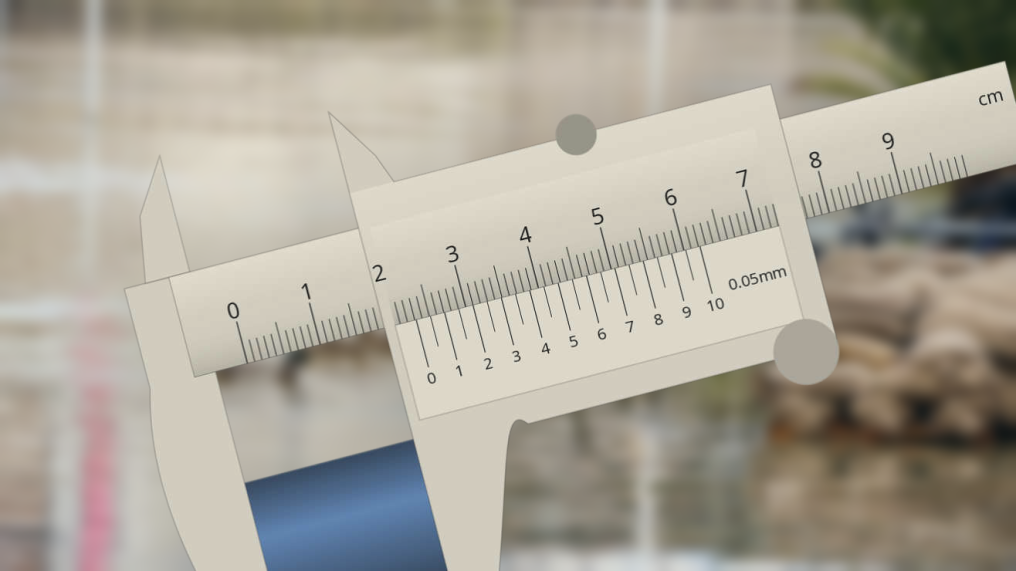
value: 23.2
